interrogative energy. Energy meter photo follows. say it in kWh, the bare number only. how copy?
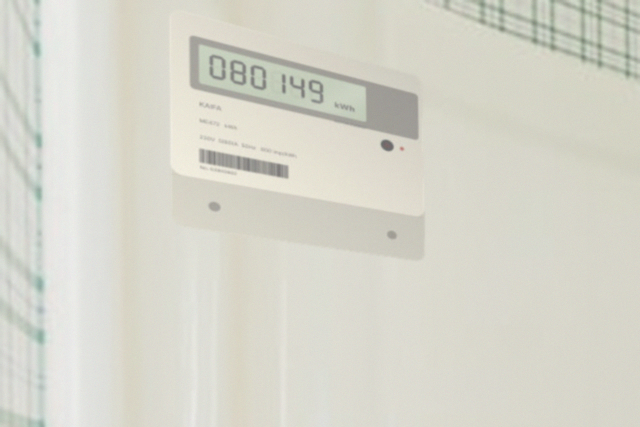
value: 80149
